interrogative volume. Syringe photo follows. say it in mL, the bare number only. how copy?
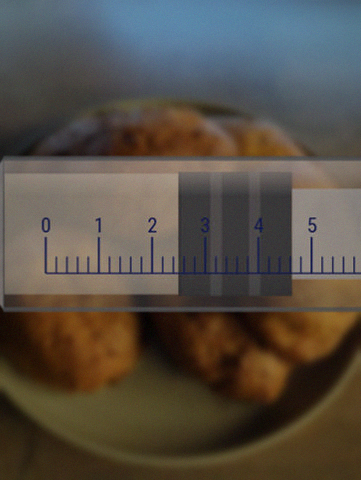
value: 2.5
